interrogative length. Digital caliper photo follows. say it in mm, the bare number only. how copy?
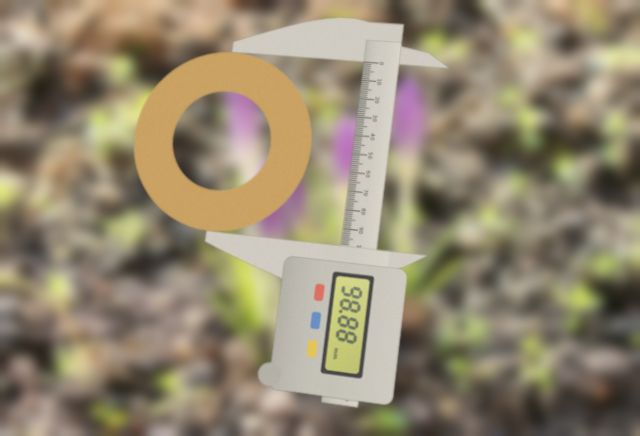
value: 98.88
